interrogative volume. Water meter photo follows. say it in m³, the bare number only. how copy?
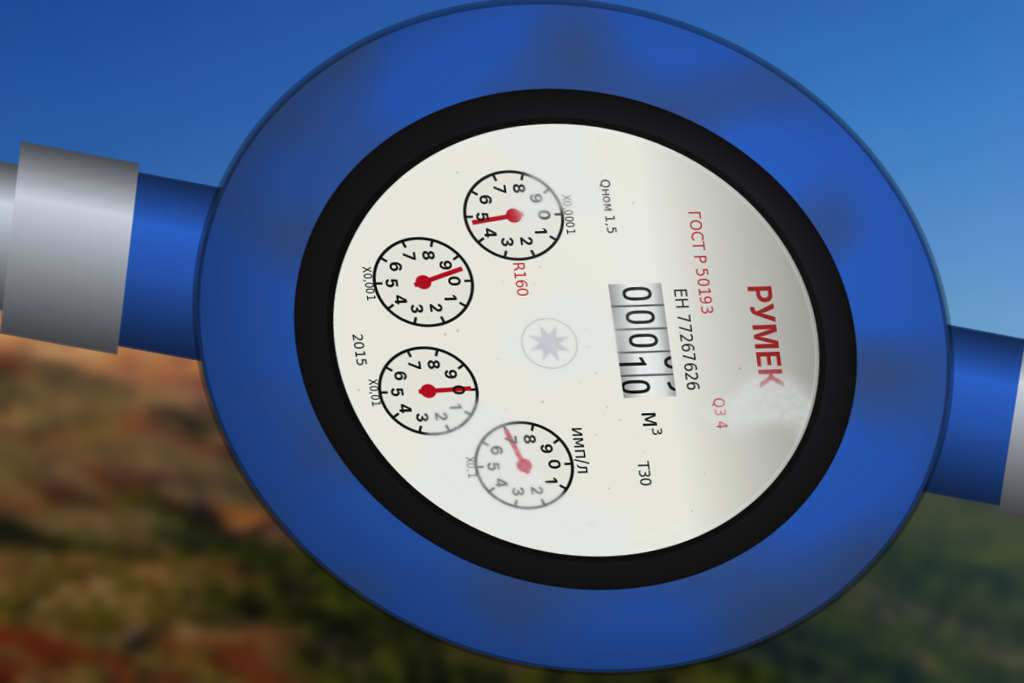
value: 9.6994
